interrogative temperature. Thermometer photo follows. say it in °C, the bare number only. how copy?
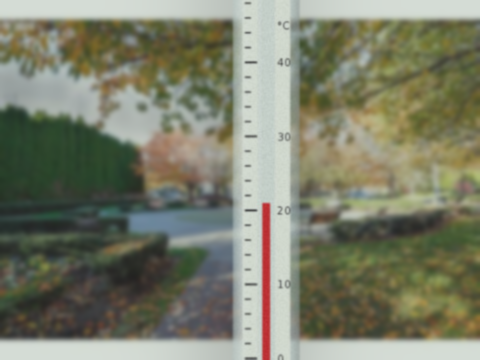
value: 21
